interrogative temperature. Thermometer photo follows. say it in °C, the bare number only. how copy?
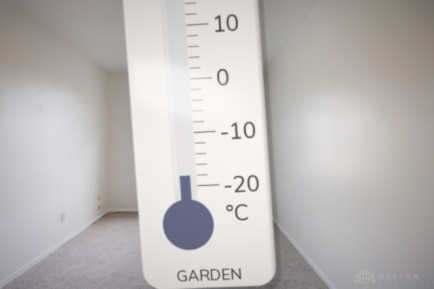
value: -18
